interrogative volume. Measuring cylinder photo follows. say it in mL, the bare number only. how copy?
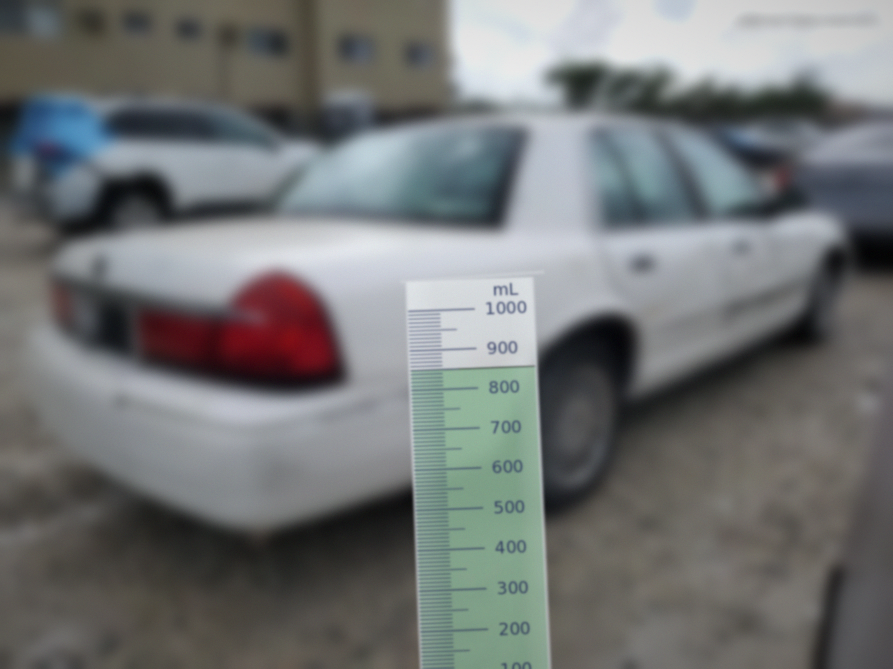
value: 850
